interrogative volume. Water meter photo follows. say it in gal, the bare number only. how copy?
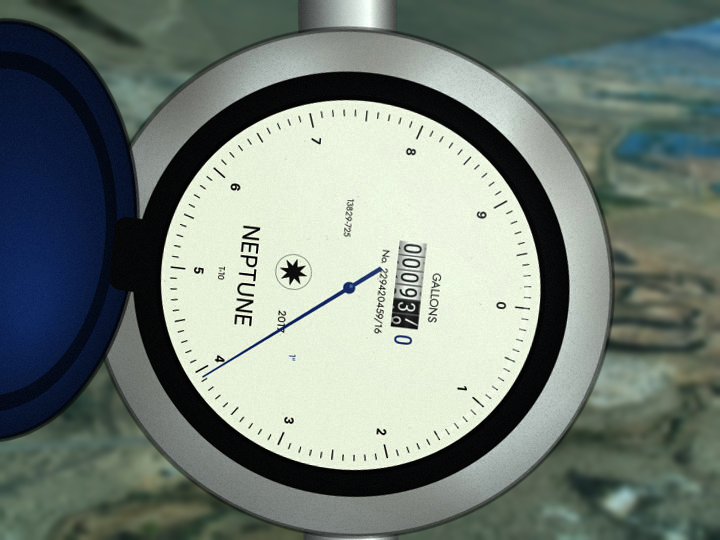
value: 9373.9
